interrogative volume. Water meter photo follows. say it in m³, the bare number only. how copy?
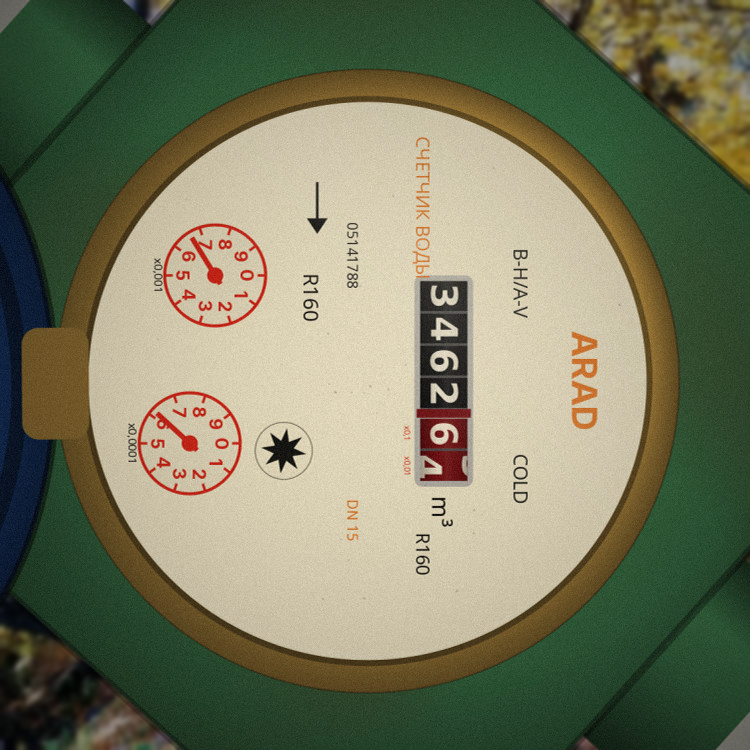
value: 3462.6366
